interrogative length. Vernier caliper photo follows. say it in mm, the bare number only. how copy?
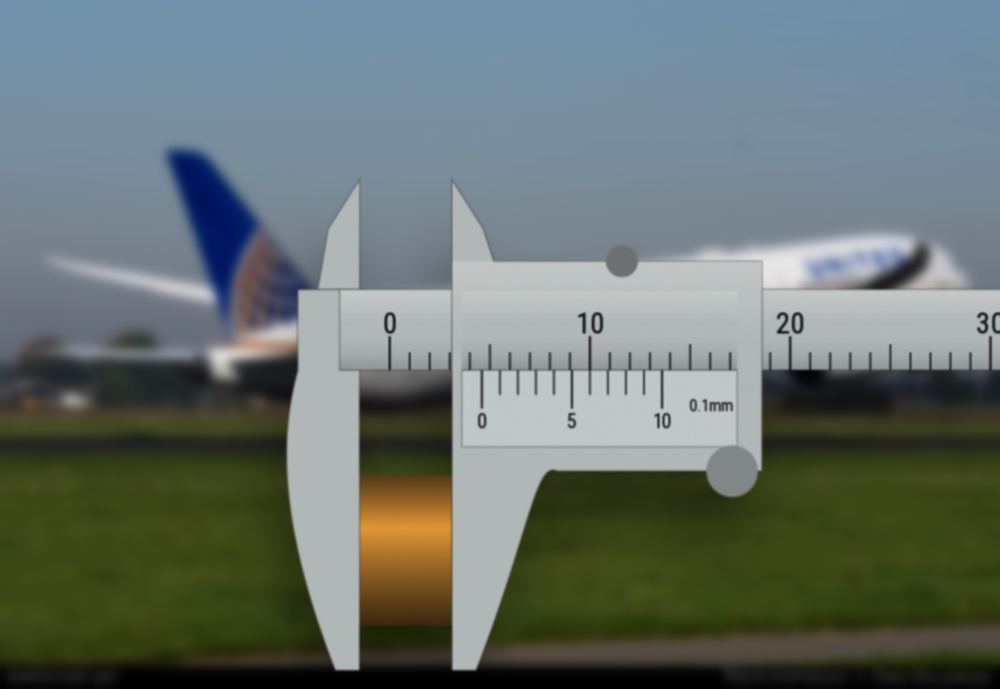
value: 4.6
